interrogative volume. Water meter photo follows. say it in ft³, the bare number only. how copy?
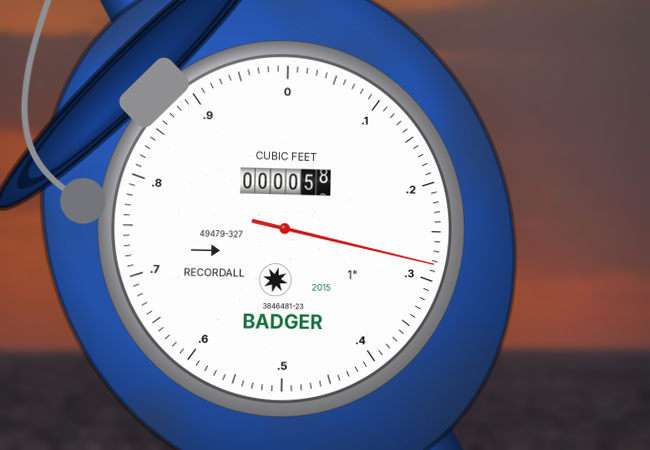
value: 58.28
